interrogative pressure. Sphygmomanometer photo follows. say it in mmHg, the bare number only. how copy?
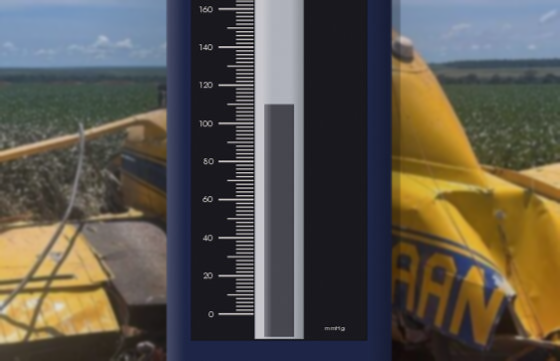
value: 110
